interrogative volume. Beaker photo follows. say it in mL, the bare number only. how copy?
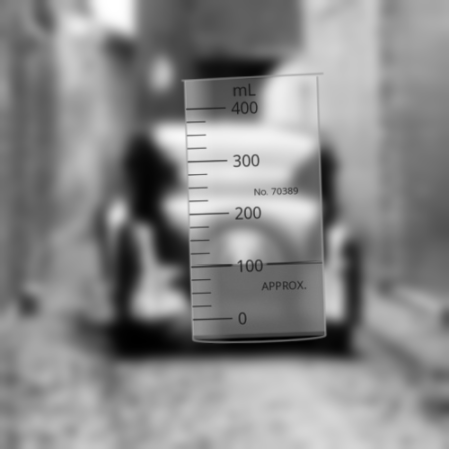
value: 100
